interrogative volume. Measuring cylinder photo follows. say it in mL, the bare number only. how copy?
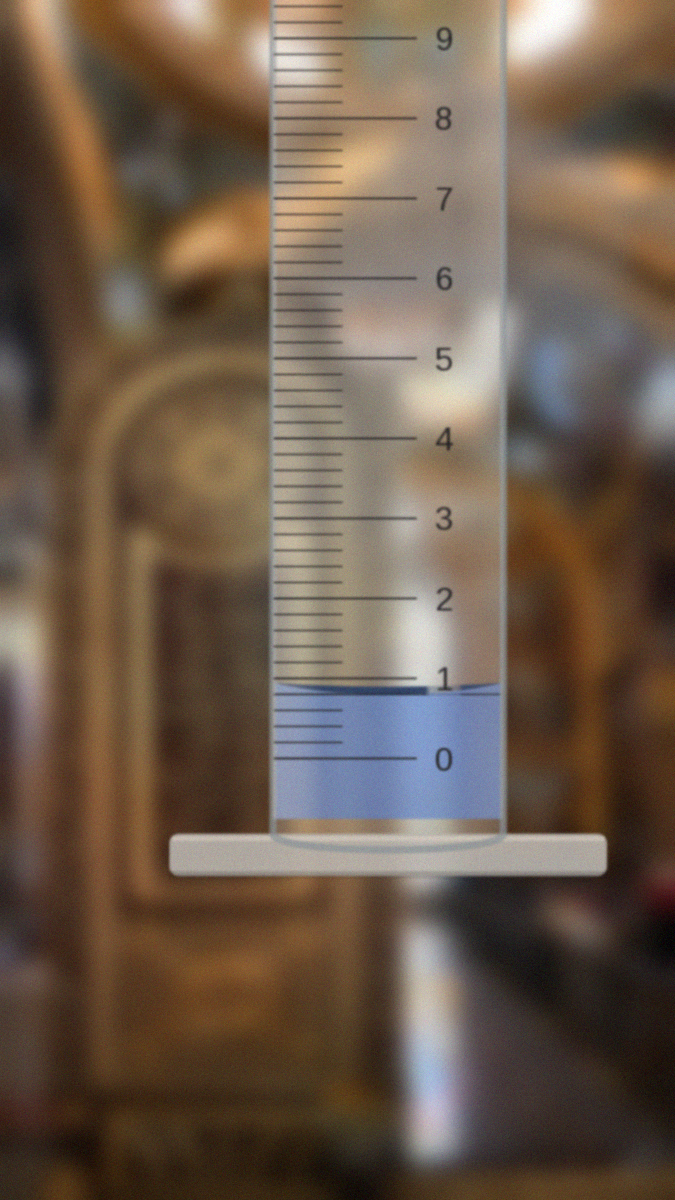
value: 0.8
